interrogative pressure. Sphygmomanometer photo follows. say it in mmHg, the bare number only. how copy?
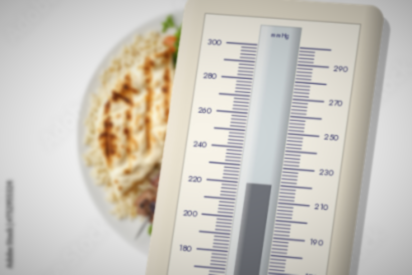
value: 220
